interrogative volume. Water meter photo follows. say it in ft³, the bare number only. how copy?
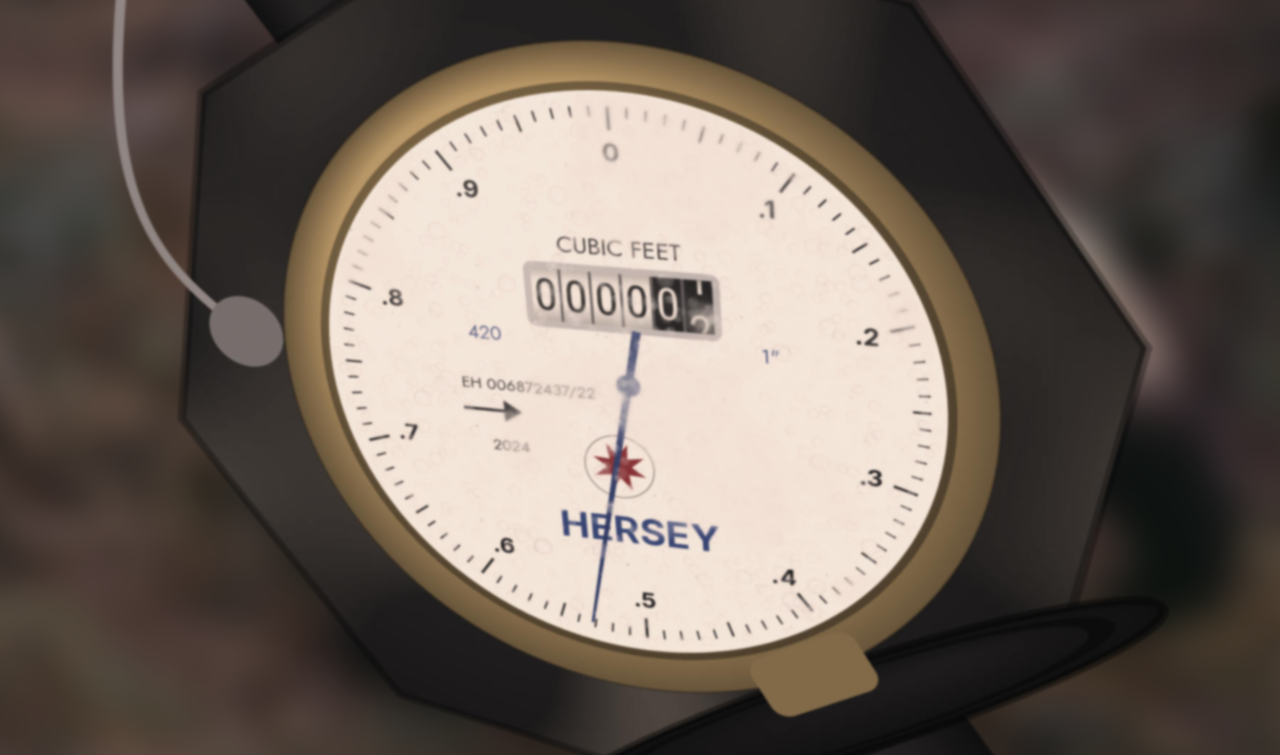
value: 1.53
